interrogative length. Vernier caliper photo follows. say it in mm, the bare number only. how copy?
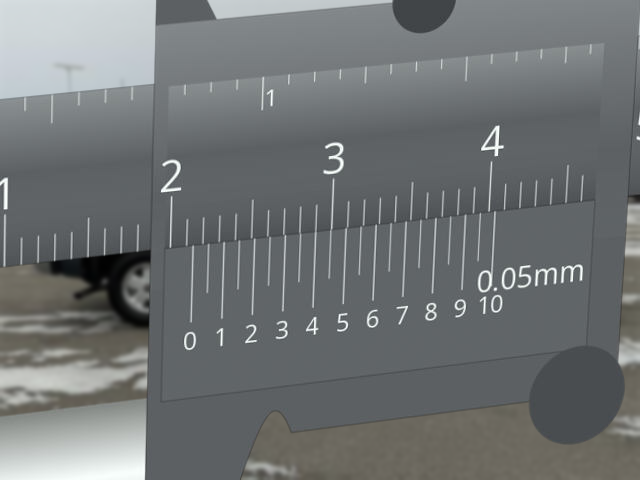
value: 21.4
